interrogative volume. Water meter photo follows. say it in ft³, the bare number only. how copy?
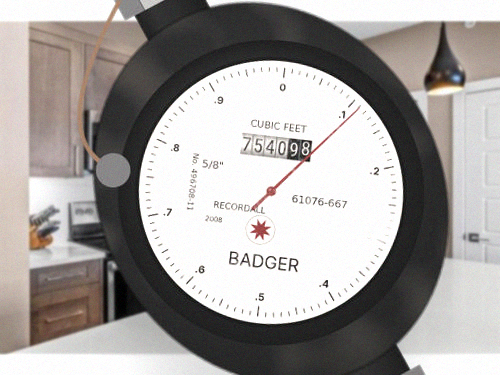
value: 754098.11
